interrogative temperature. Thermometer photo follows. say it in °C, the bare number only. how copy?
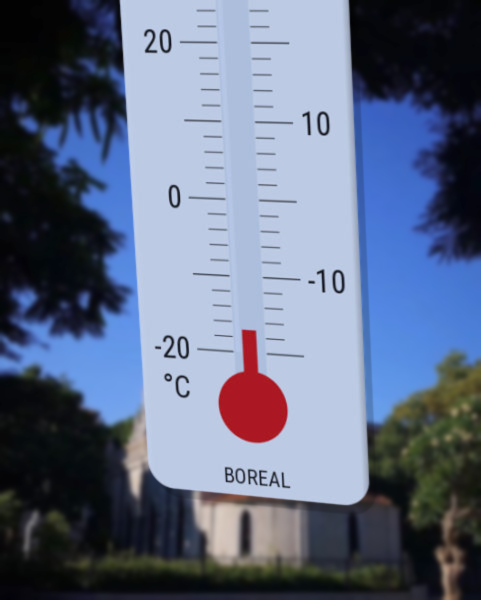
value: -17
